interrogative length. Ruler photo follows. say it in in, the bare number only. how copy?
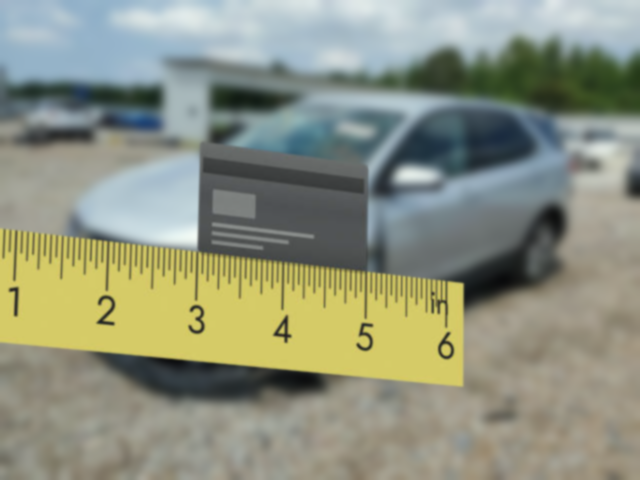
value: 2
